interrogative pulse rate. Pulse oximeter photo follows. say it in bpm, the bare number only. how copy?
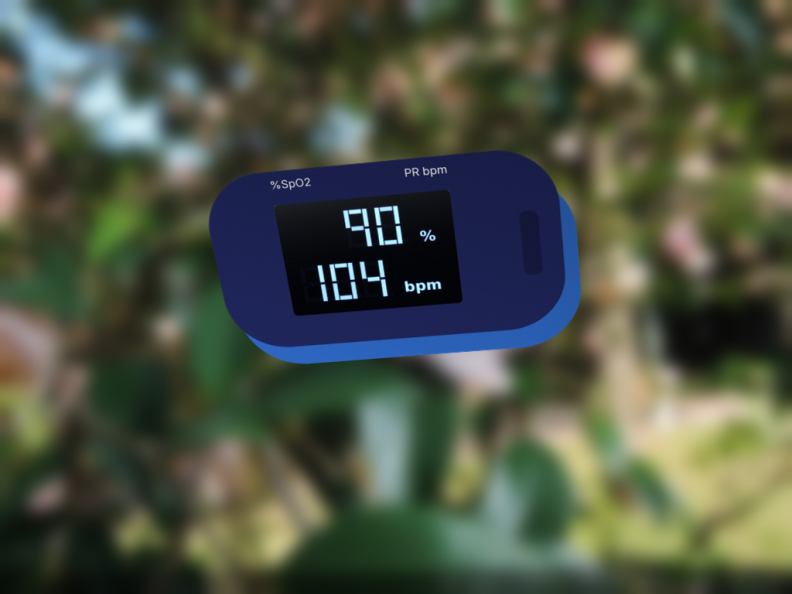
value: 104
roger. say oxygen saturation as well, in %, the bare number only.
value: 90
